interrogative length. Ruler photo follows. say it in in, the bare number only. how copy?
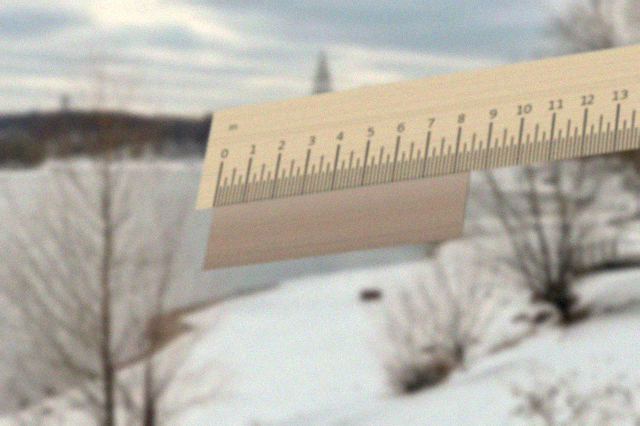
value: 8.5
